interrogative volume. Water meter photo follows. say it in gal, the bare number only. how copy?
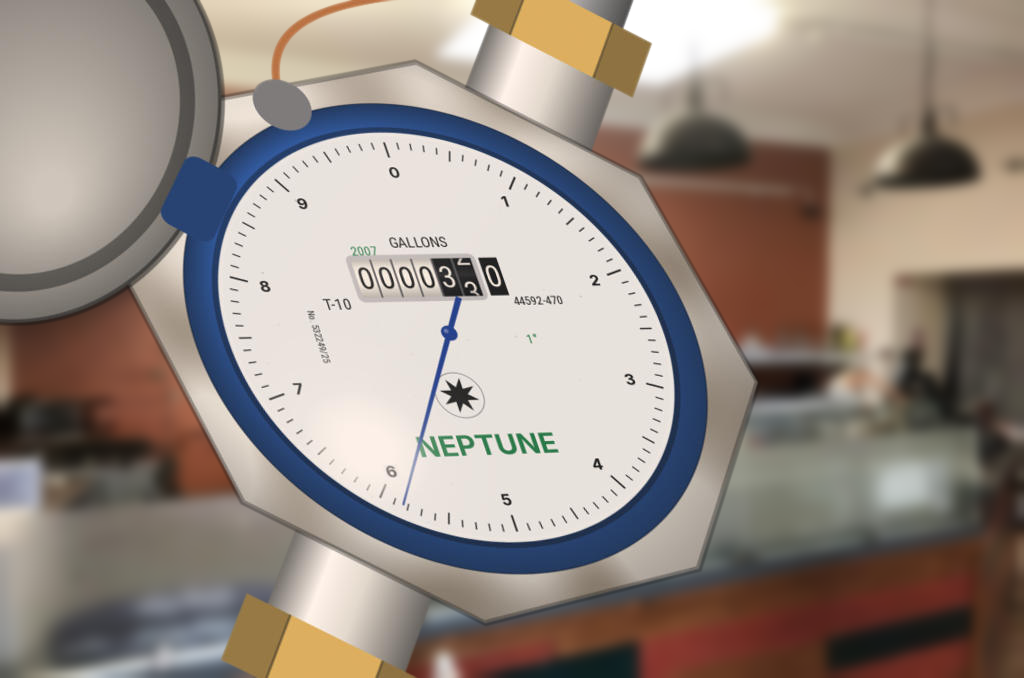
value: 325.8
